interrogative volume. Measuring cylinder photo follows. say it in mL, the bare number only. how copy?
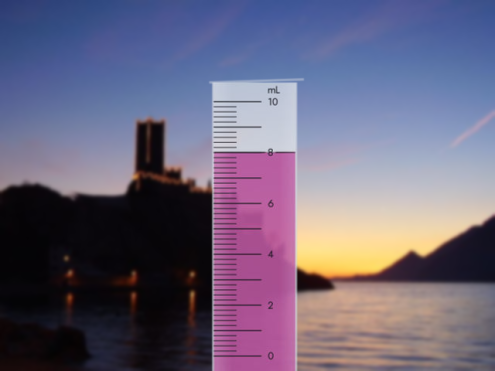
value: 8
